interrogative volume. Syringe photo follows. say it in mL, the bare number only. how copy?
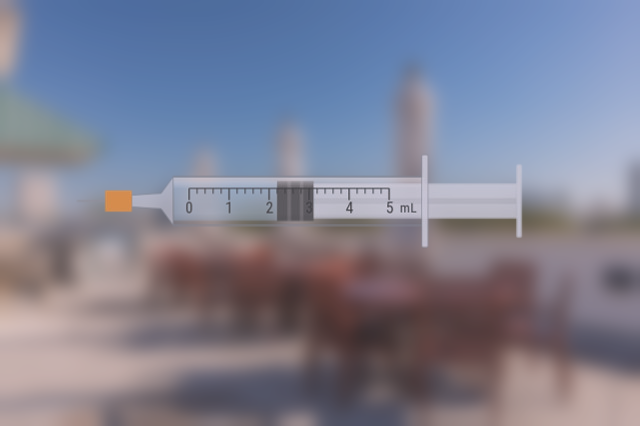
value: 2.2
